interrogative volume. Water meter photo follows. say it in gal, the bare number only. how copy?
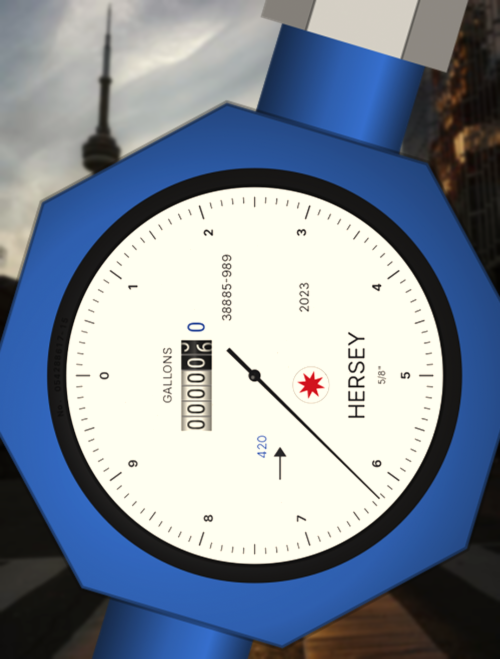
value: 56.2
